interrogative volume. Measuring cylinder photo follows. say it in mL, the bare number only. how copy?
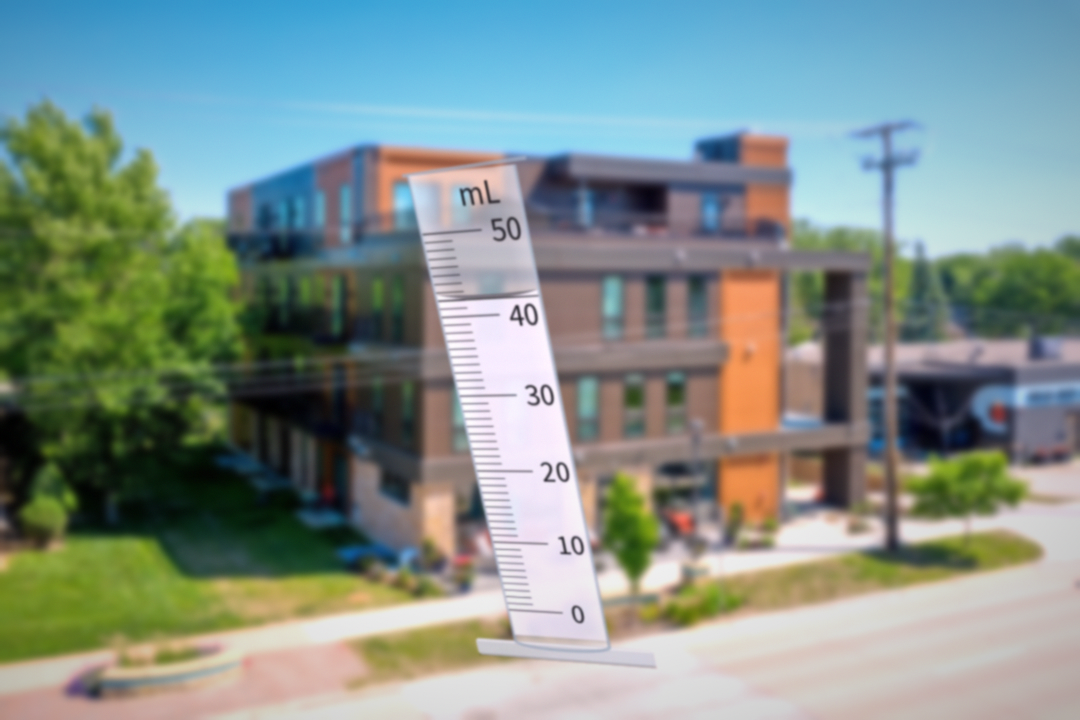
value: 42
